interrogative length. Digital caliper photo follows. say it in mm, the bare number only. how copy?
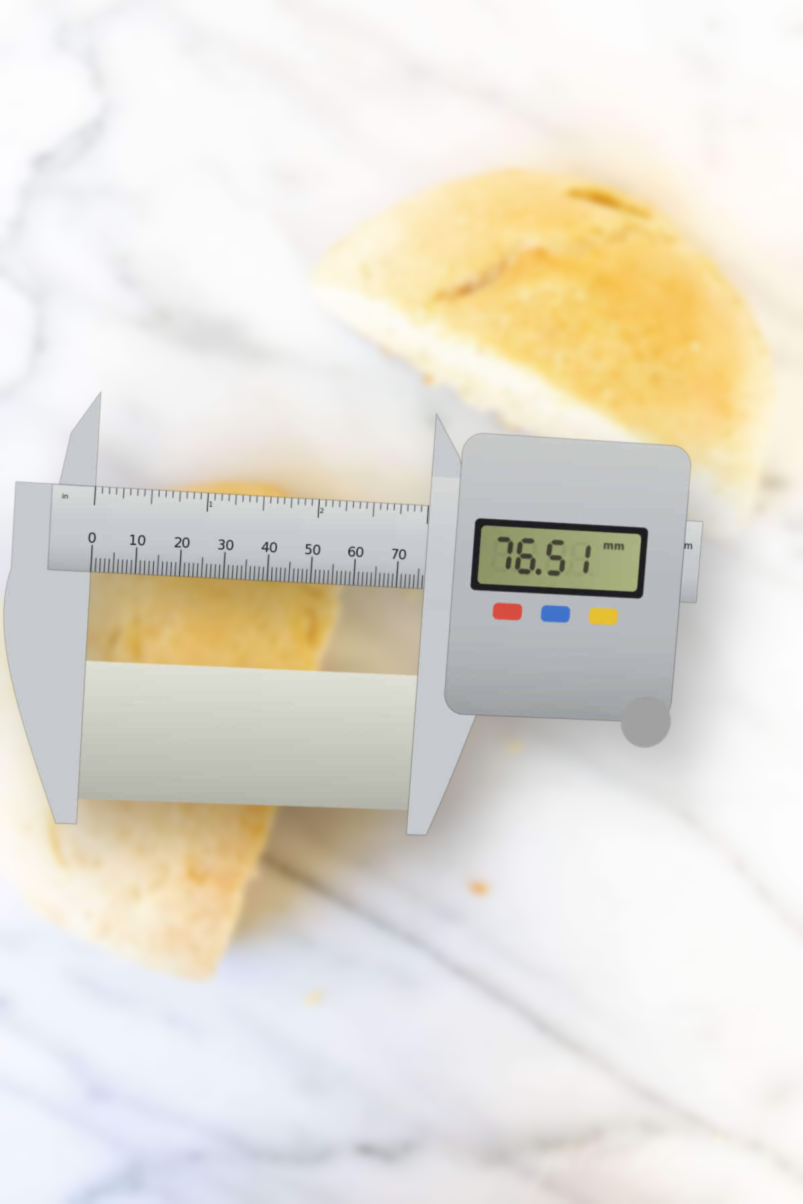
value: 76.51
